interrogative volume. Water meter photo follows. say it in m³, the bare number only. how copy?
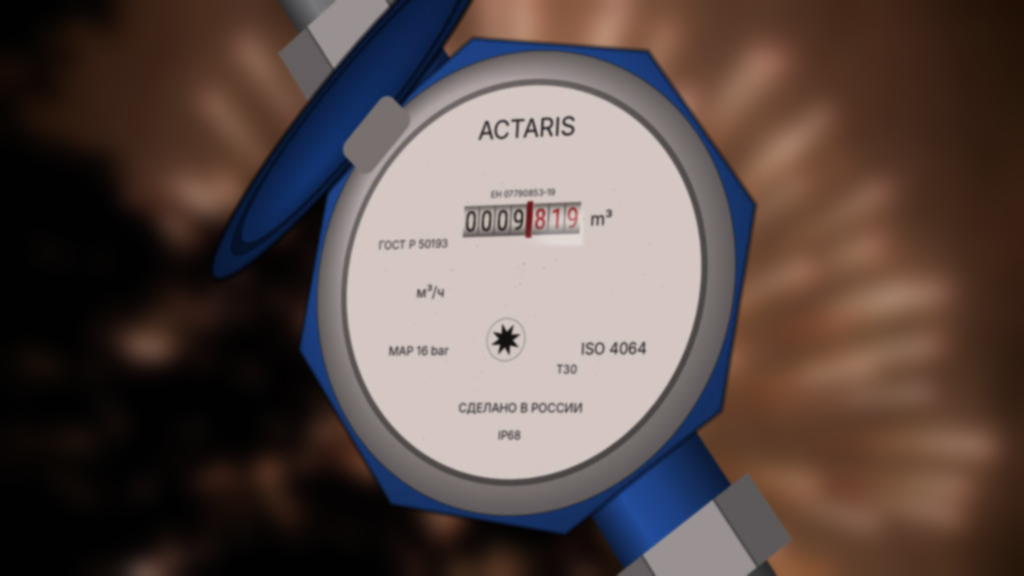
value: 9.819
